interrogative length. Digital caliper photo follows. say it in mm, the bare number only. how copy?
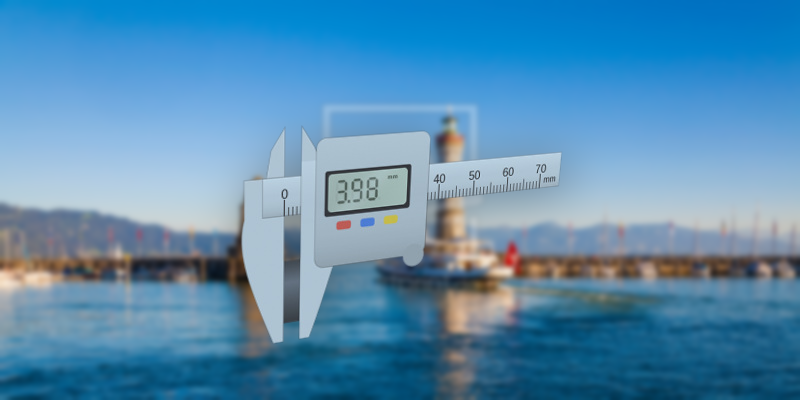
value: 3.98
